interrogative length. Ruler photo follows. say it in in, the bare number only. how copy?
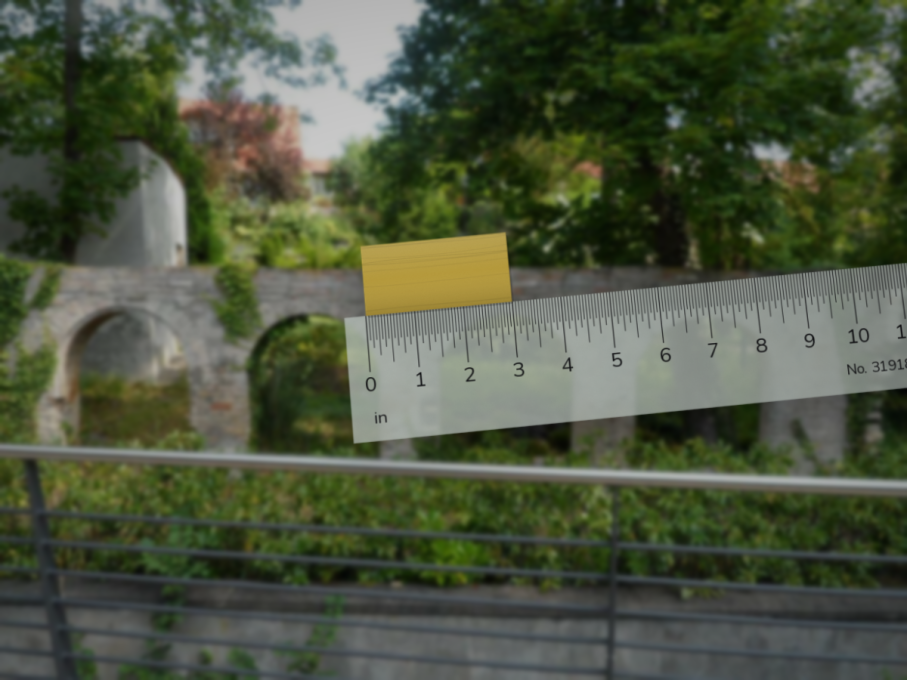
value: 3
